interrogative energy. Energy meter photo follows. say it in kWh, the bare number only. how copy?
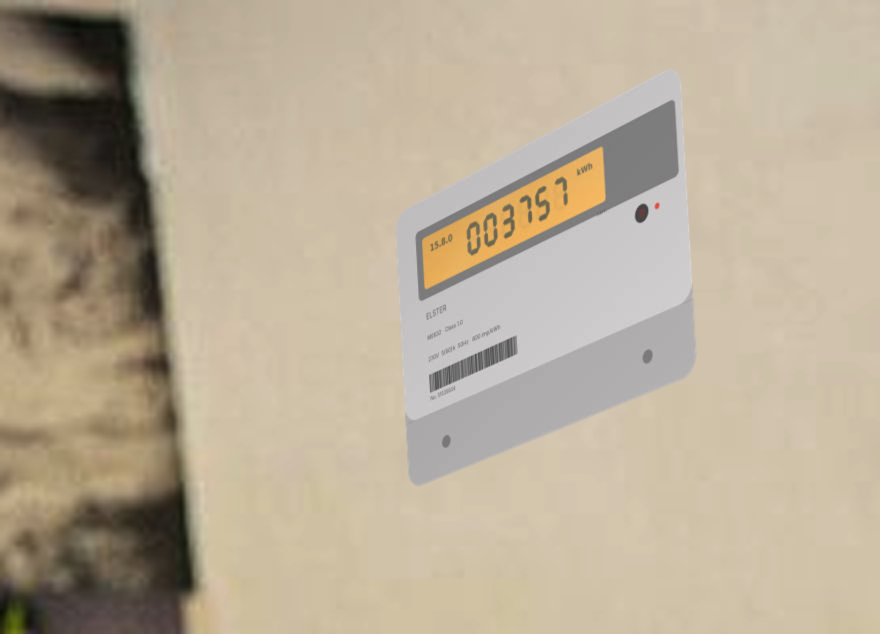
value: 3757
